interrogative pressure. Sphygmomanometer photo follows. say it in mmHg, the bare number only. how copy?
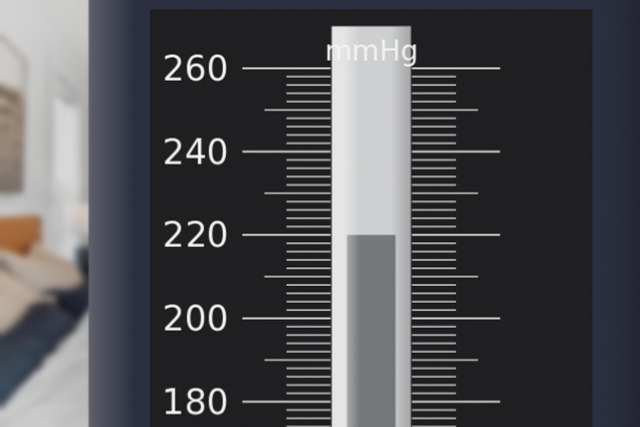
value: 220
